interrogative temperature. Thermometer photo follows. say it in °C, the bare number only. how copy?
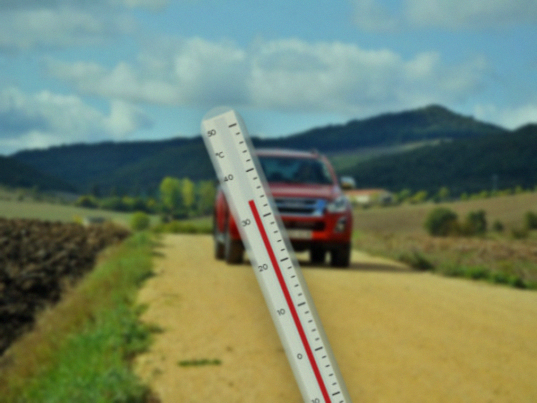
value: 34
